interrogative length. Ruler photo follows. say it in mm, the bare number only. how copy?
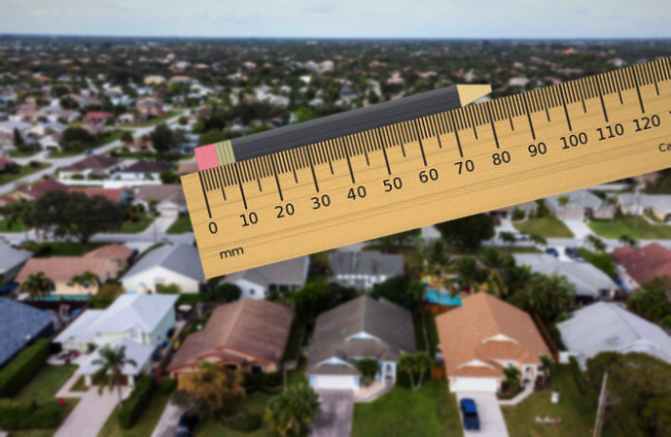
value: 85
